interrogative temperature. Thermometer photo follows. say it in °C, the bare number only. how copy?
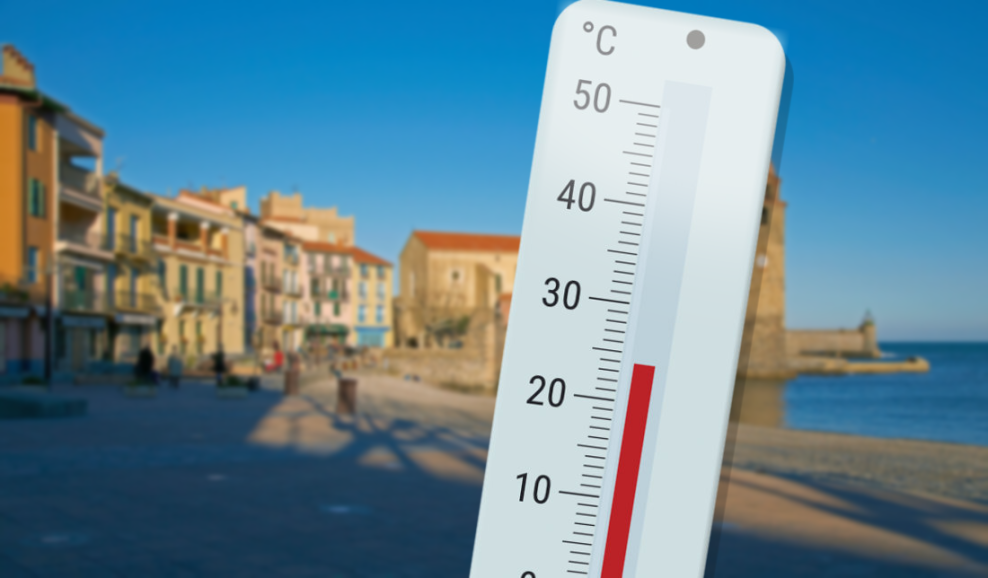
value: 24
